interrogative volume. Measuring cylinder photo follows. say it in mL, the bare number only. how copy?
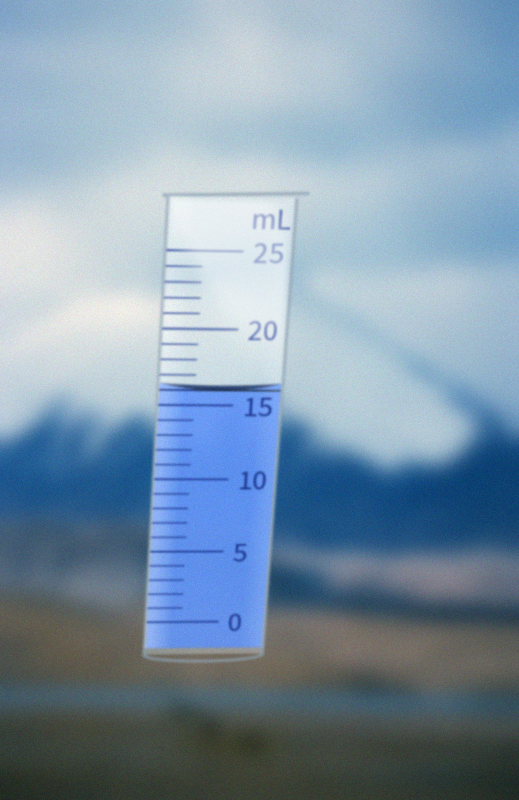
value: 16
